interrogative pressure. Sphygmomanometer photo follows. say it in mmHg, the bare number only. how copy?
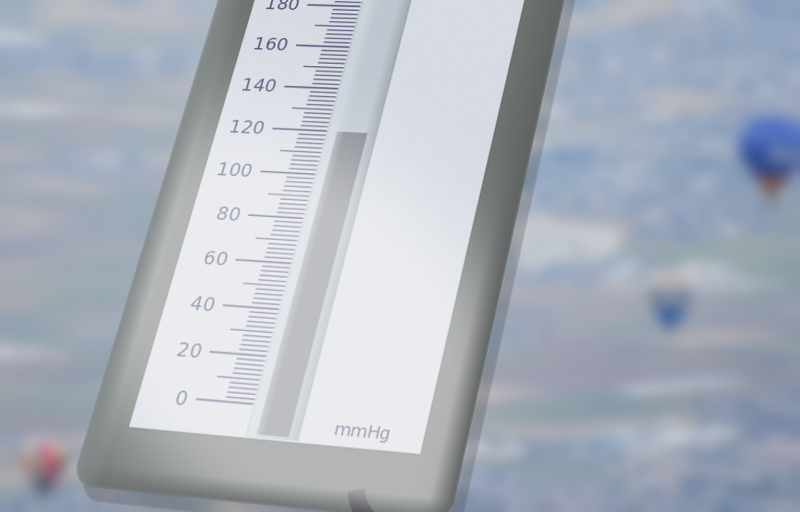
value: 120
